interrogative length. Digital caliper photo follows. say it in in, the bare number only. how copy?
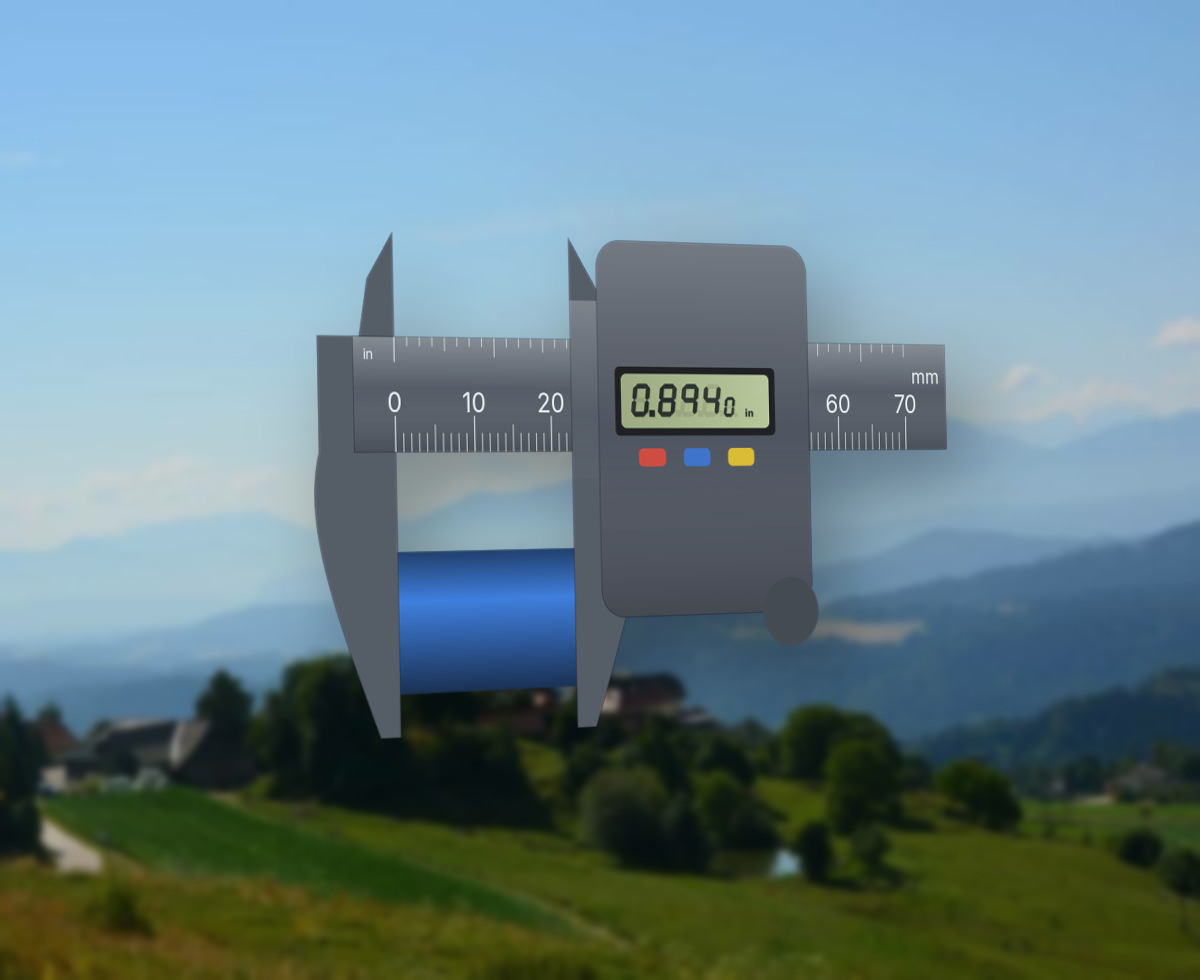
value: 0.8940
